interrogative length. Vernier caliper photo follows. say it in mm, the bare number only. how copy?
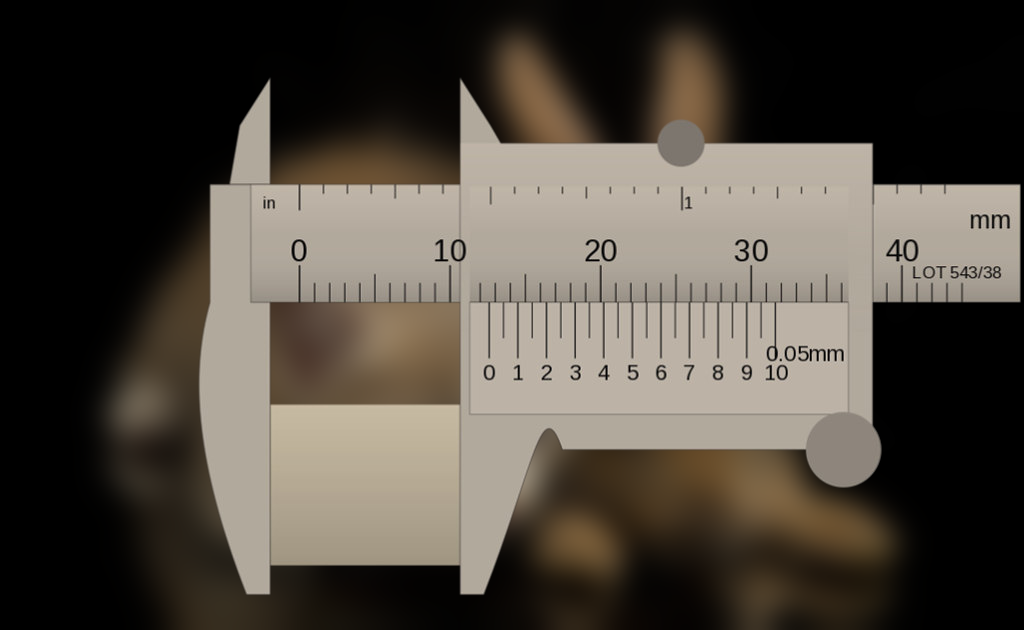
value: 12.6
